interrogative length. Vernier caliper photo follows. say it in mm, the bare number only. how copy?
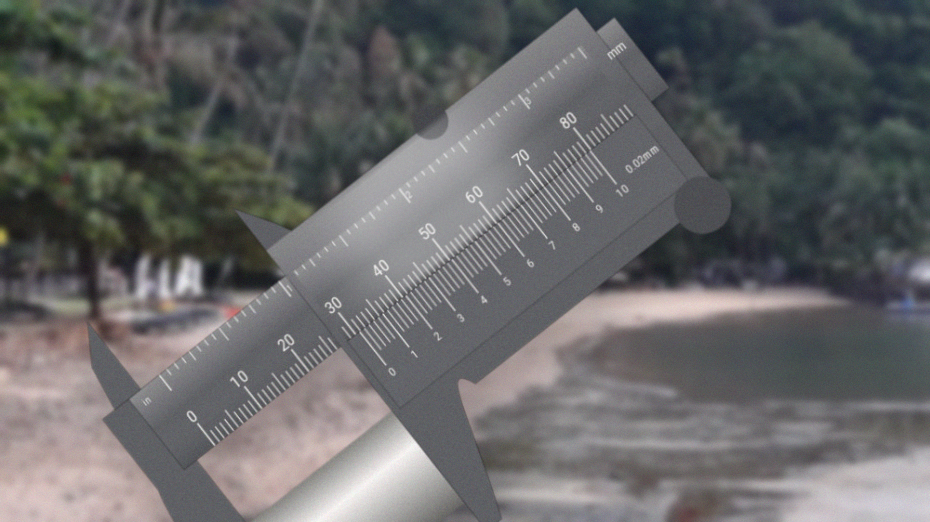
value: 30.8
